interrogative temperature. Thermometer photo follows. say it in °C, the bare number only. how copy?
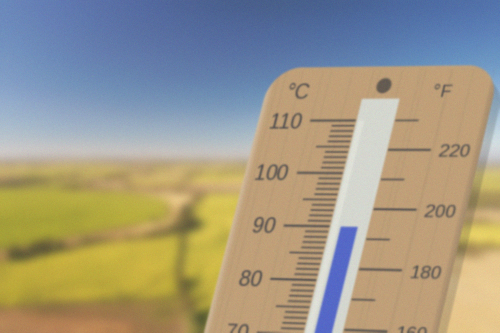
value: 90
